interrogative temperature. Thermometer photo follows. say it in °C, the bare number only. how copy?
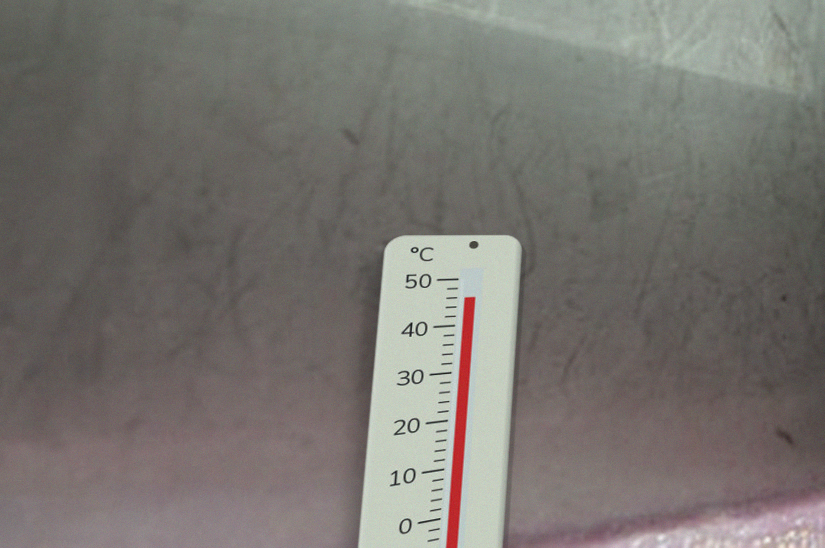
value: 46
